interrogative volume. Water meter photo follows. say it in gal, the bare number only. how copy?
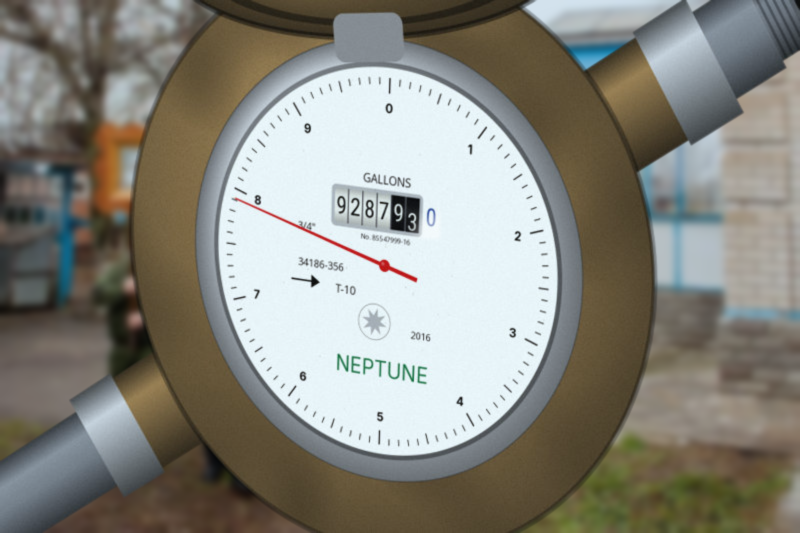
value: 9287927.9
